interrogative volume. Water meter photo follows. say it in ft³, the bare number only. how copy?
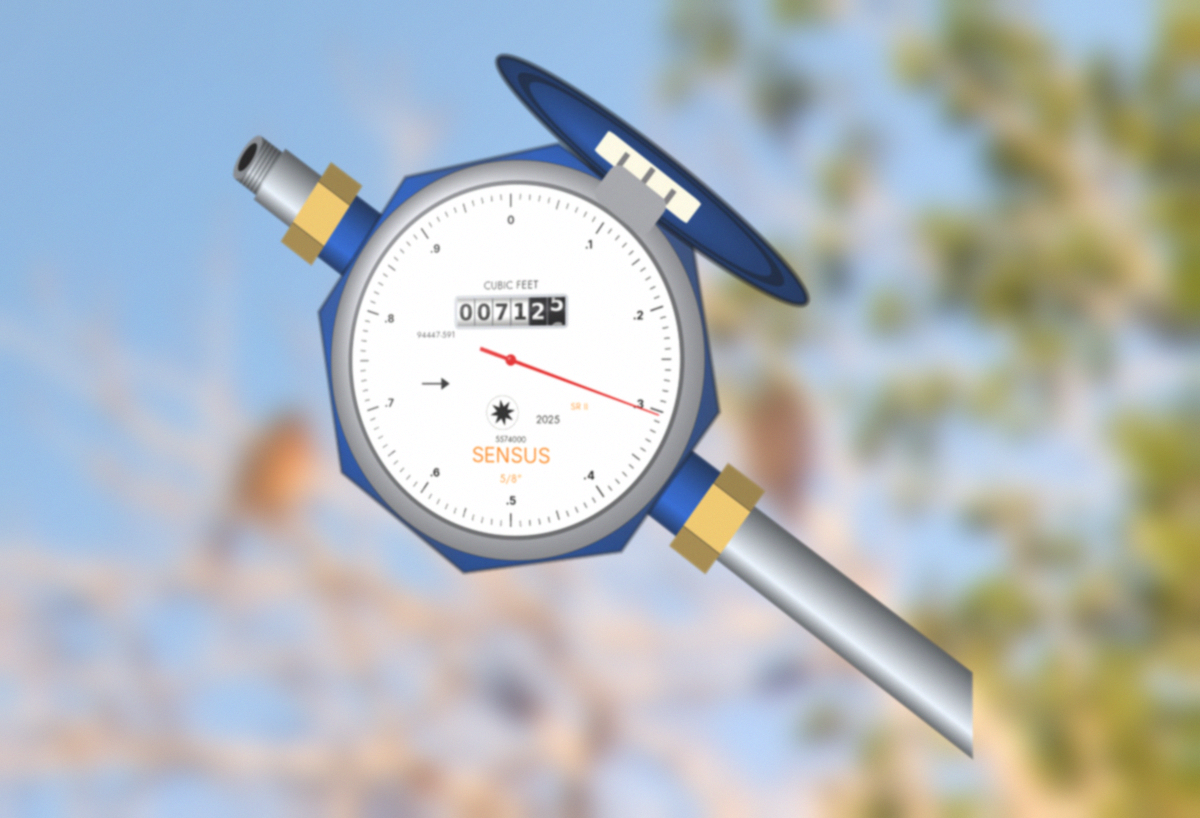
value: 7125.30
